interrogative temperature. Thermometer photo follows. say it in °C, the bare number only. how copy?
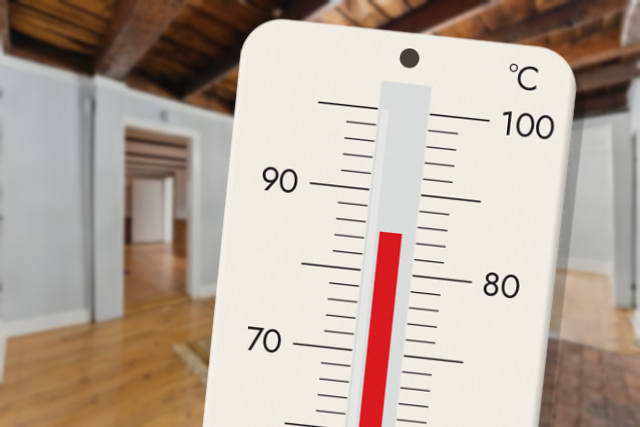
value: 85
